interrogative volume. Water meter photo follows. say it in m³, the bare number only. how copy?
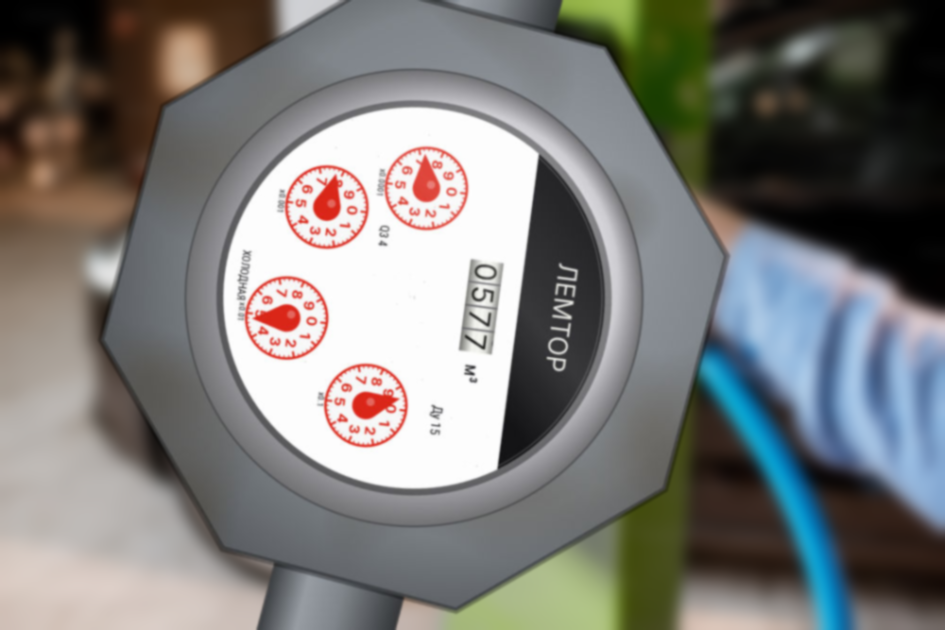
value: 576.9477
